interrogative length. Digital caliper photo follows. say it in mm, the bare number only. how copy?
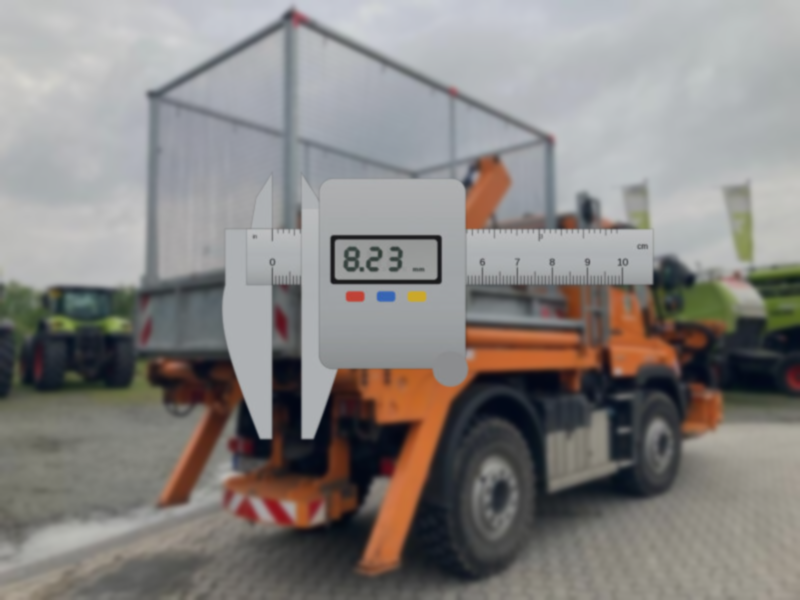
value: 8.23
